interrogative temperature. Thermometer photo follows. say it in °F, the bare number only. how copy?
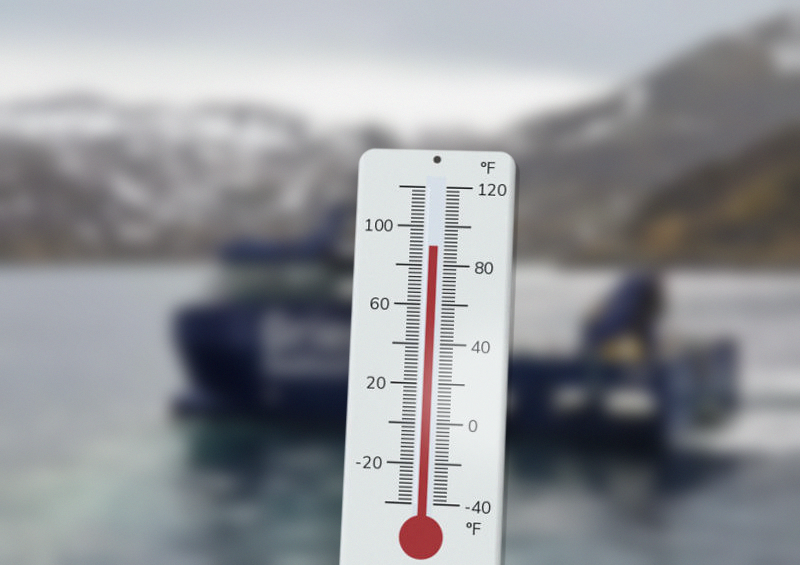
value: 90
